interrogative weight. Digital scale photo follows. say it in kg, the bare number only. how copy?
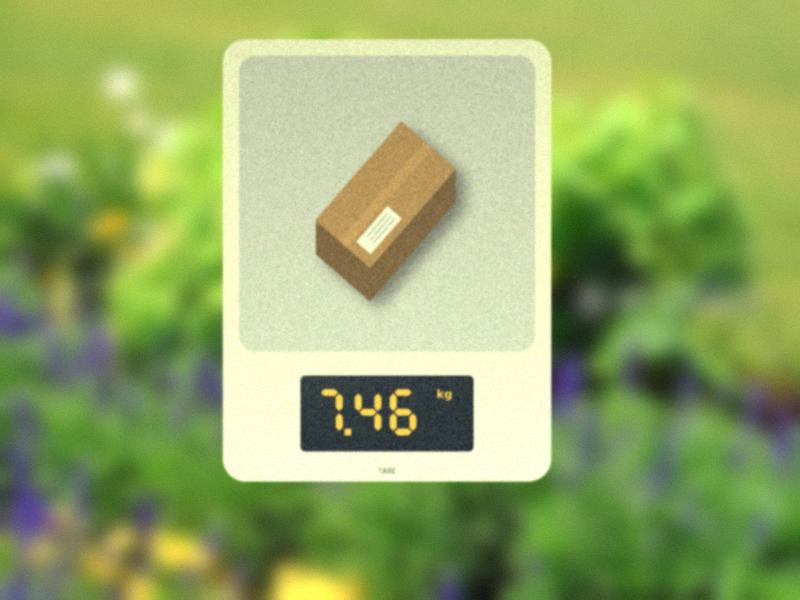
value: 7.46
